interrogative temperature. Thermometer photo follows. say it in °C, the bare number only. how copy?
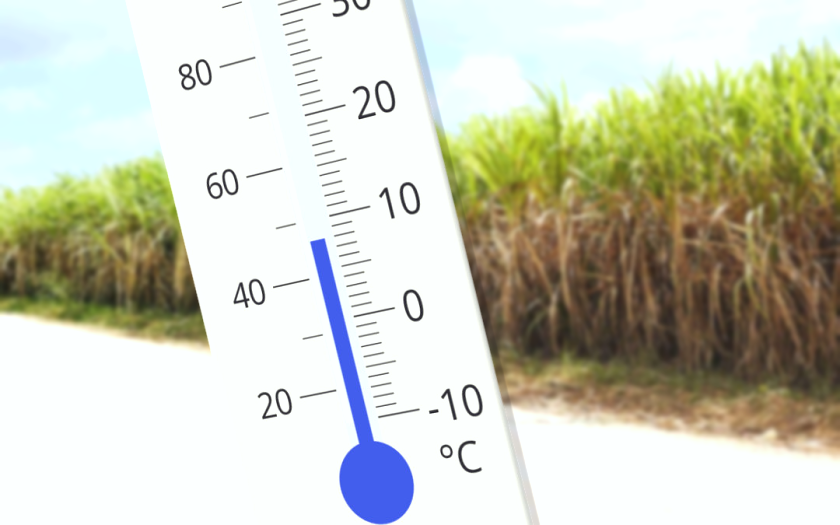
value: 8
